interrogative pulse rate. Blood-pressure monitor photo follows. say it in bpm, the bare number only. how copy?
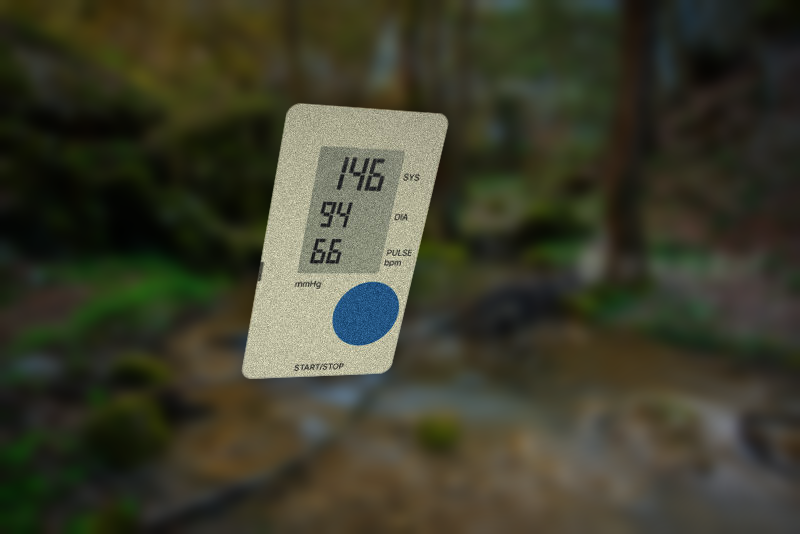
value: 66
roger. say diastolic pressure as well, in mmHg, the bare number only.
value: 94
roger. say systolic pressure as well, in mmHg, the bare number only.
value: 146
